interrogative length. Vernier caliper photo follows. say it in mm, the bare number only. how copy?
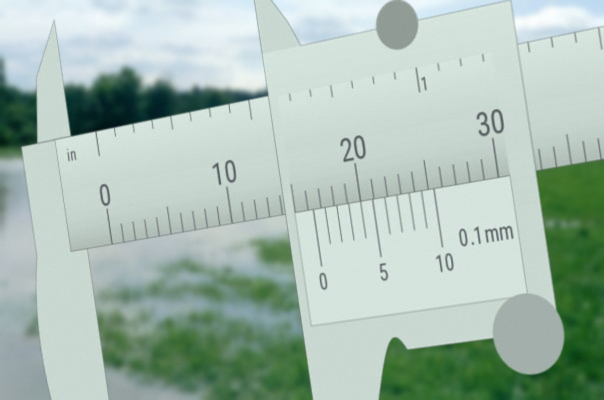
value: 16.4
